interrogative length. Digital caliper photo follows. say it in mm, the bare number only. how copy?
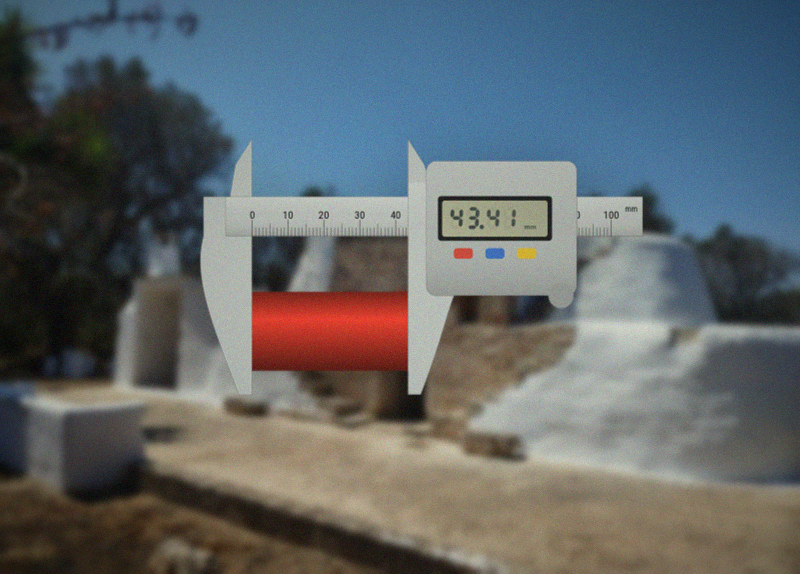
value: 43.41
